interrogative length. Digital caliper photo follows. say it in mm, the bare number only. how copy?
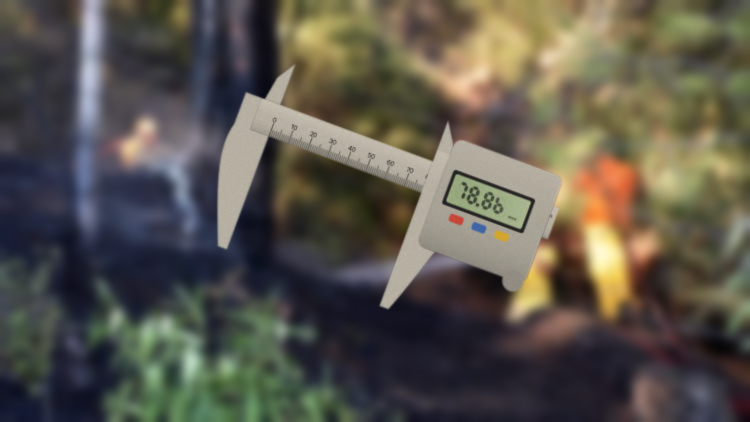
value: 78.86
